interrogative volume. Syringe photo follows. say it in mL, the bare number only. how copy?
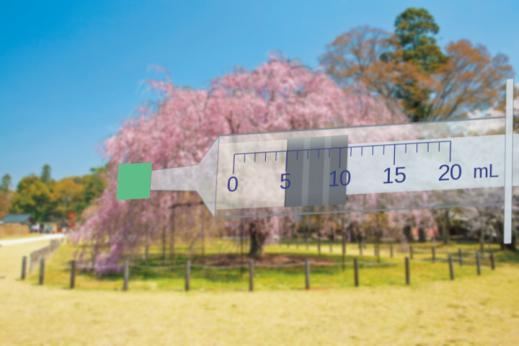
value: 5
